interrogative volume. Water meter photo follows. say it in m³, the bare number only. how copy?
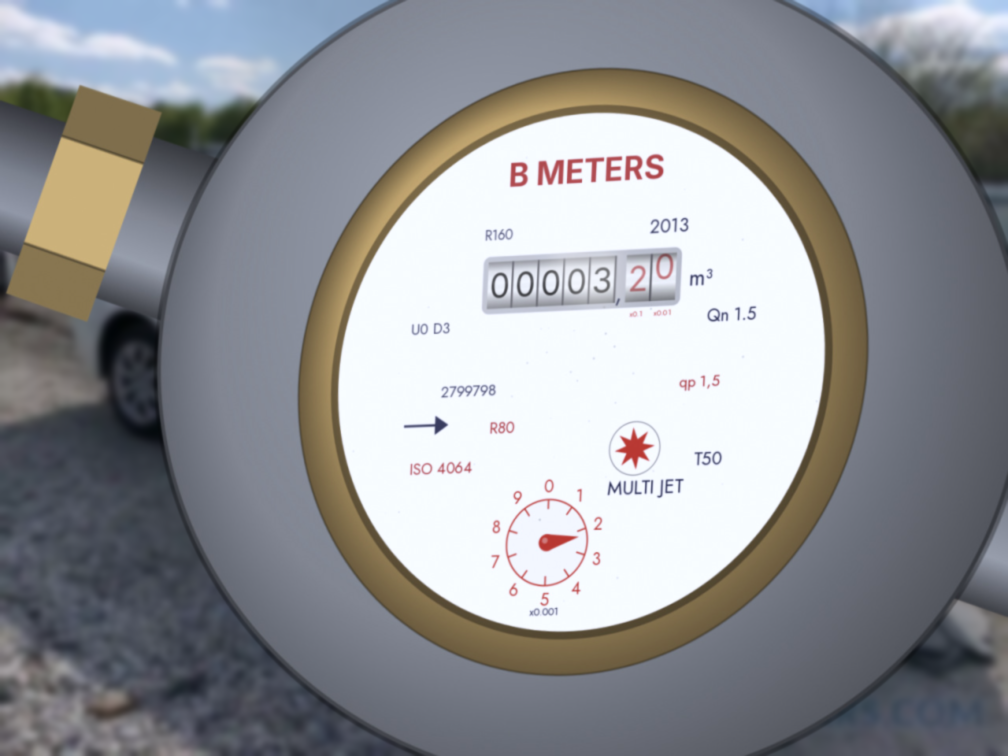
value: 3.202
